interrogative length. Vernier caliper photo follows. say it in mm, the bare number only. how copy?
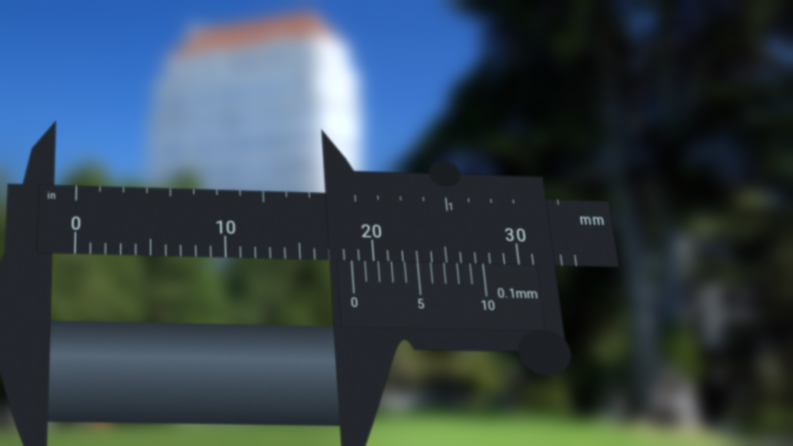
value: 18.5
